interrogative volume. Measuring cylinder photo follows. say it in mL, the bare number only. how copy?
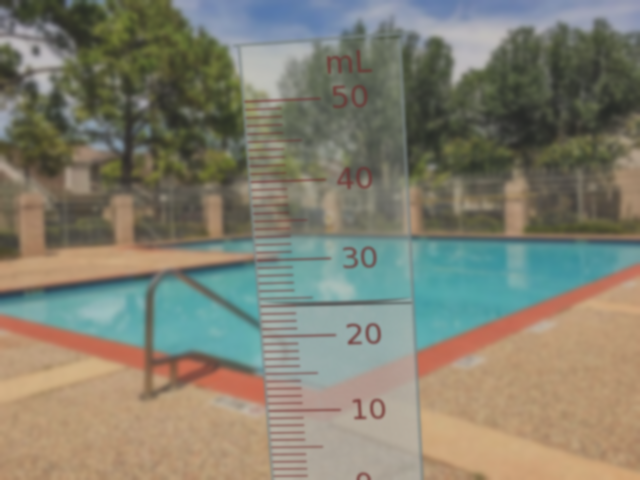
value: 24
